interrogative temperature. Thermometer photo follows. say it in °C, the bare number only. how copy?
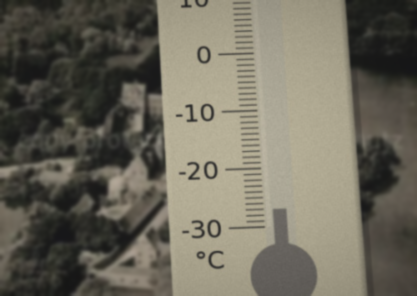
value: -27
